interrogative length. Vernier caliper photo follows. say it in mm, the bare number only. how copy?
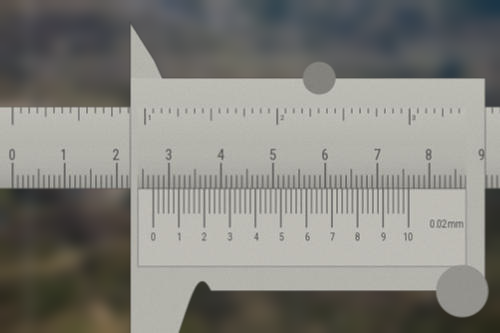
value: 27.0
